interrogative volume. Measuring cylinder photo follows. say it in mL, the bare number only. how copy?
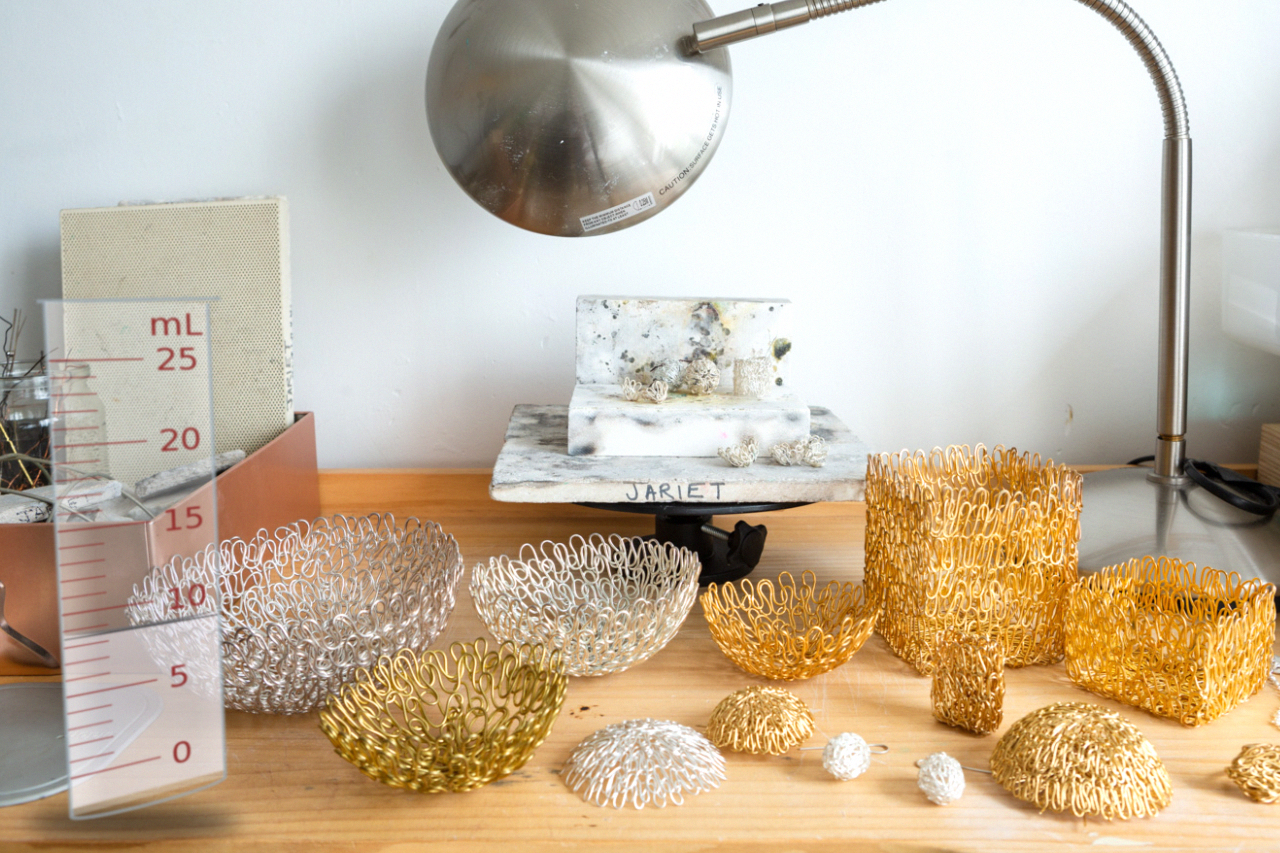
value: 8.5
